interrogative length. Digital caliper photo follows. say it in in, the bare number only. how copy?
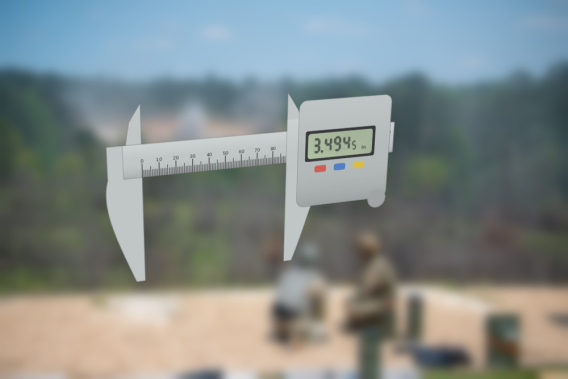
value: 3.4945
